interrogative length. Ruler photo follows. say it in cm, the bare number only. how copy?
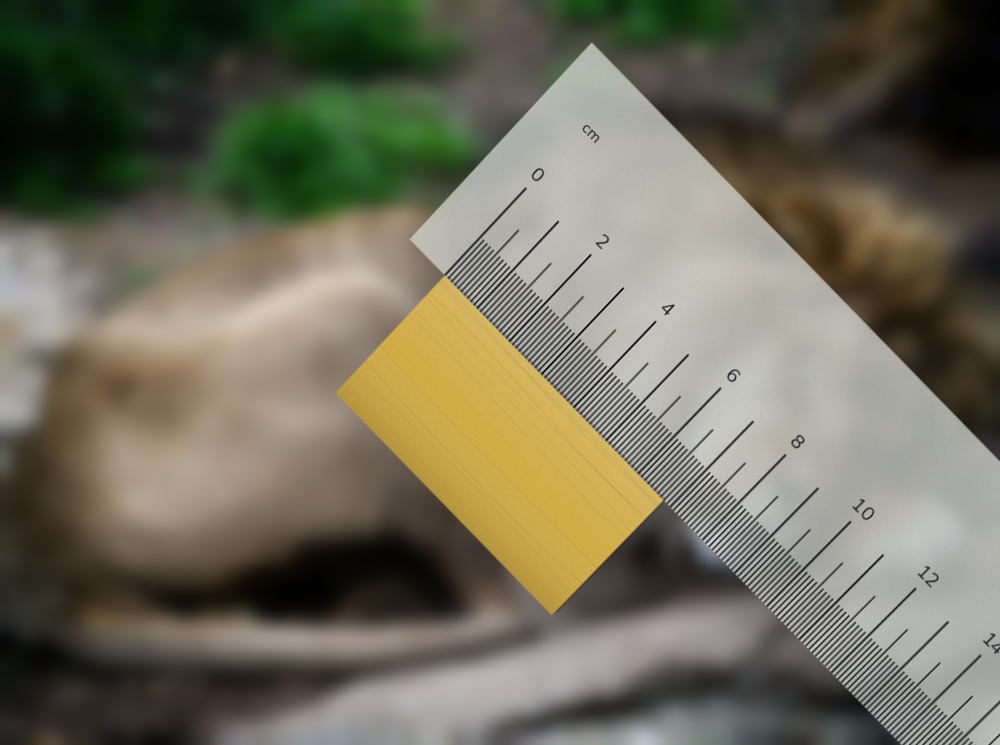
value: 6.8
